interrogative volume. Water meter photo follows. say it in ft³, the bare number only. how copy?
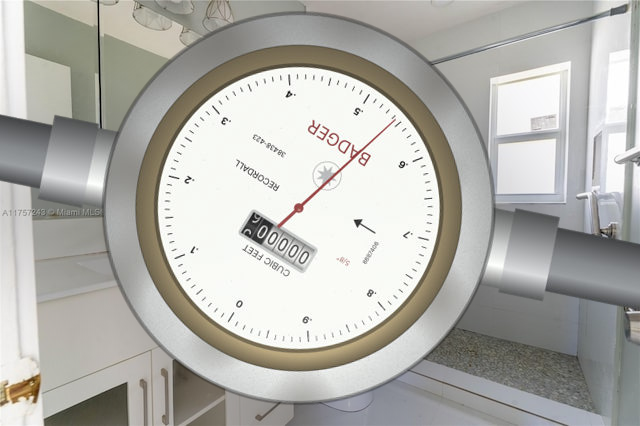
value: 5.54
